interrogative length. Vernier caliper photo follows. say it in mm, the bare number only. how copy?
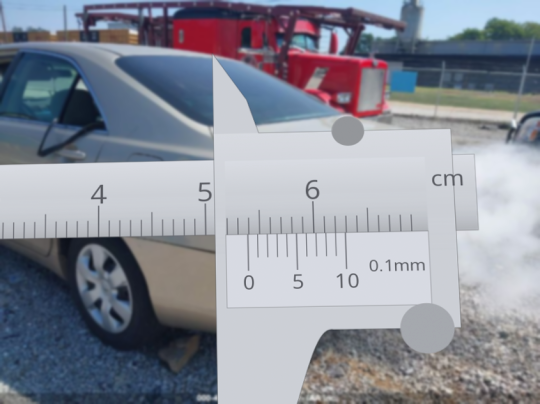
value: 53.9
